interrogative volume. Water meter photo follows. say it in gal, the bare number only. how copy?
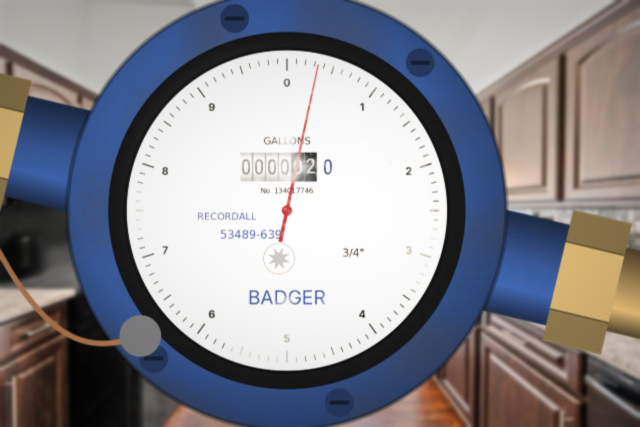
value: 20.3
